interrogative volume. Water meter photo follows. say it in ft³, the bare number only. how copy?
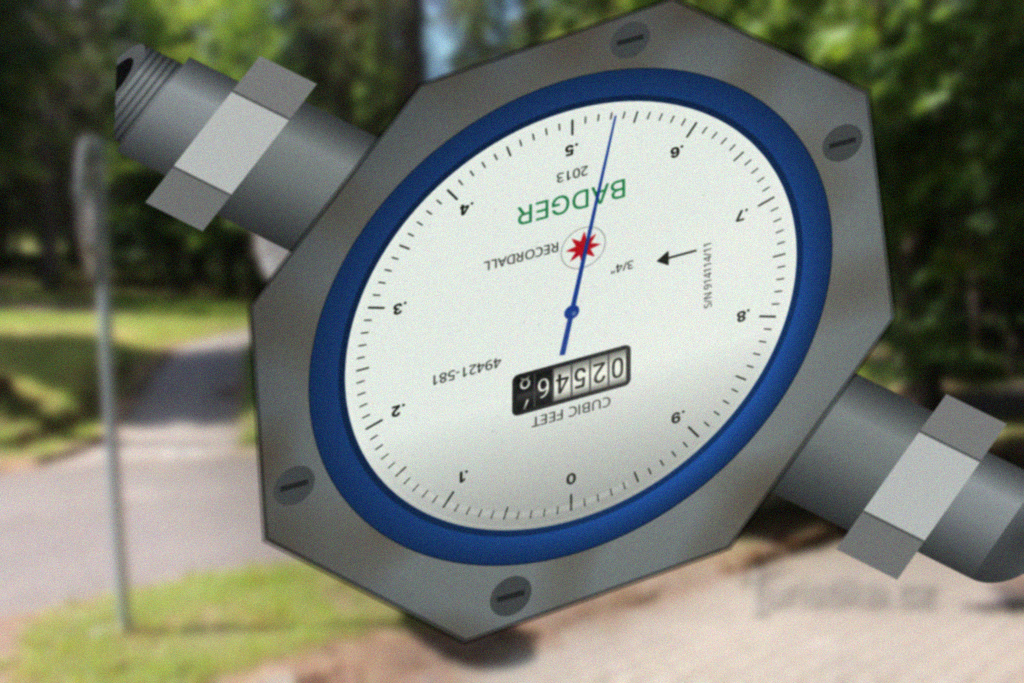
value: 25467.53
